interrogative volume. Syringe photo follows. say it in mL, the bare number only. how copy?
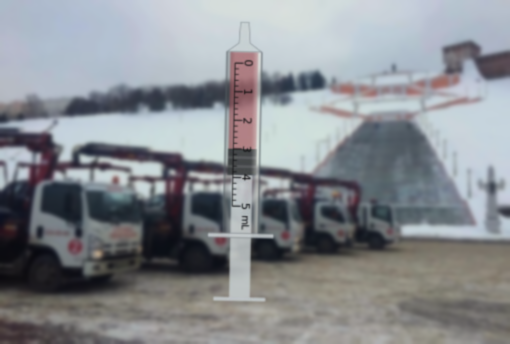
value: 3
